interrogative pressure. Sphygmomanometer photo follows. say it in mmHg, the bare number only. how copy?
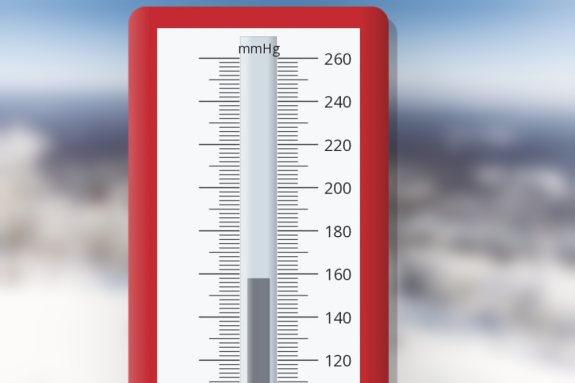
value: 158
